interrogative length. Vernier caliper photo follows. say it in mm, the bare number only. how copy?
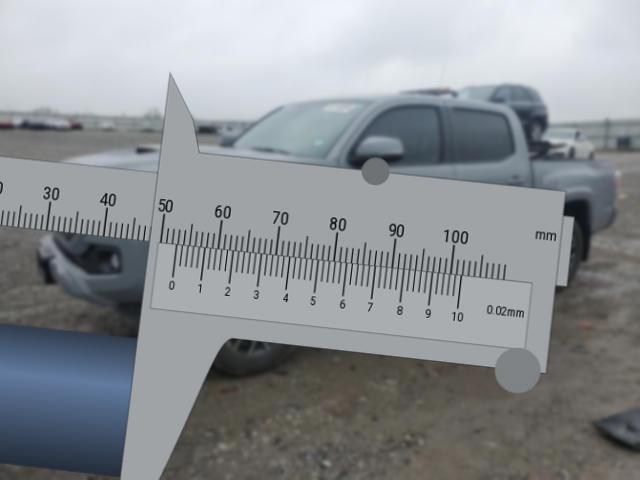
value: 52.8
